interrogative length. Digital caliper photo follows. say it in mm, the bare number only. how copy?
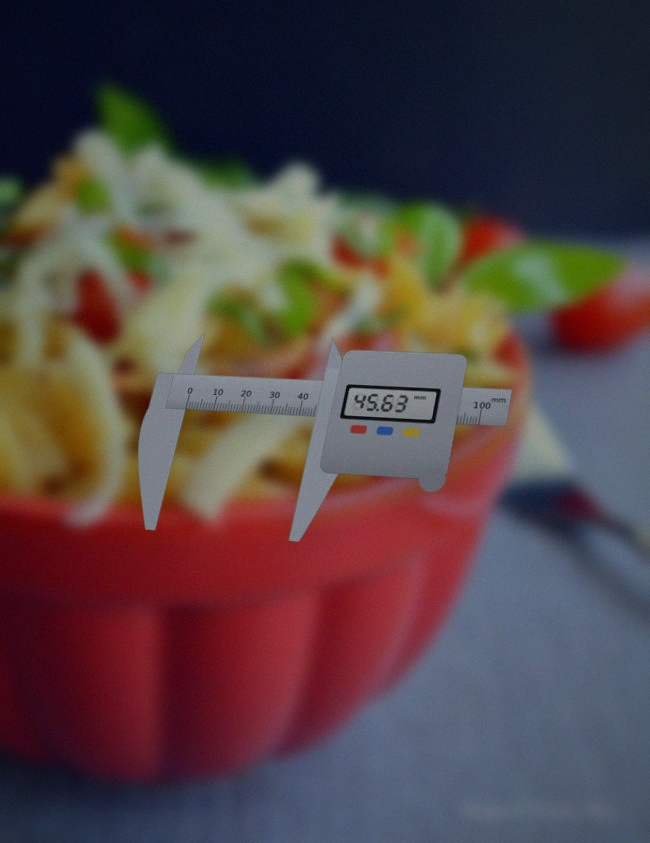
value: 45.63
